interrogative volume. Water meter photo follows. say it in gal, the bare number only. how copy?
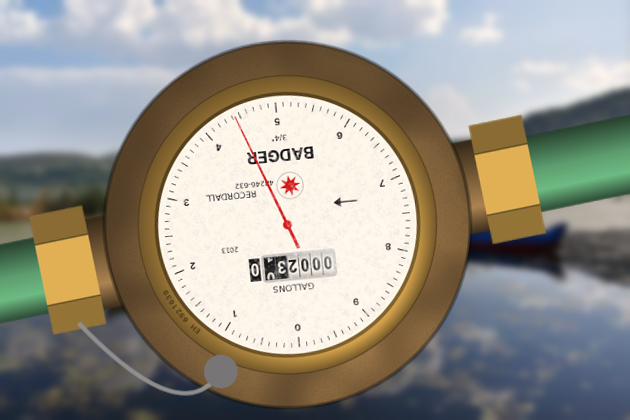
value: 2304.4
